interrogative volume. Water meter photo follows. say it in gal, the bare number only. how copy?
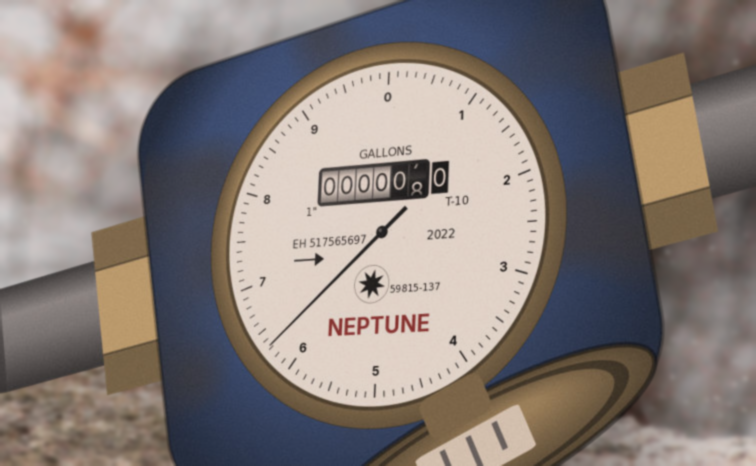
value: 76.3
